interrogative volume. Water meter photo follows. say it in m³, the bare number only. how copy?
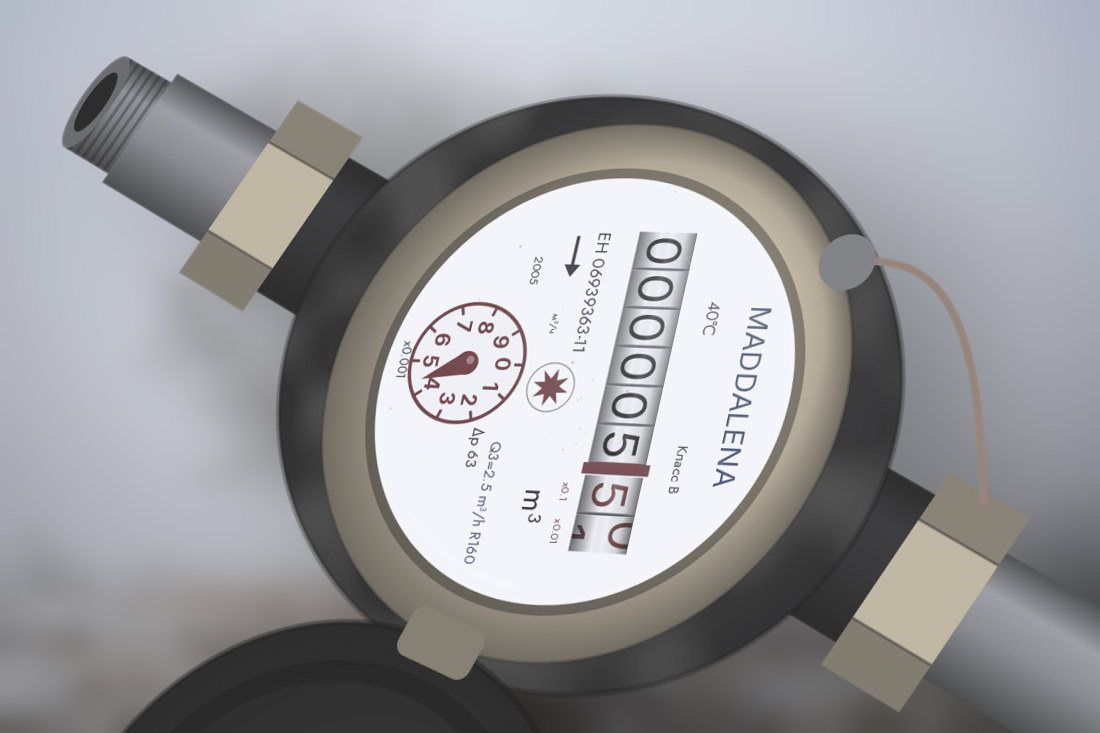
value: 5.504
